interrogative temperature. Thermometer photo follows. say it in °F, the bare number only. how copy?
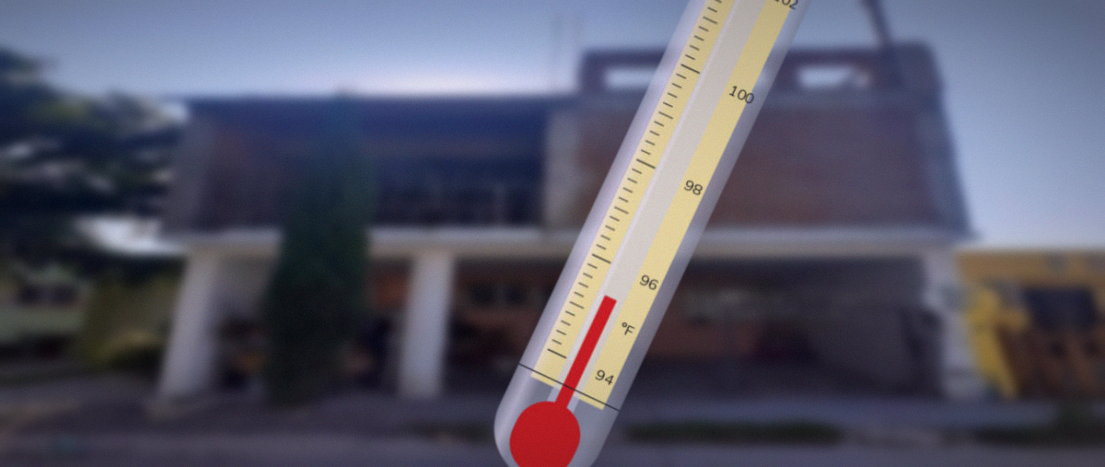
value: 95.4
